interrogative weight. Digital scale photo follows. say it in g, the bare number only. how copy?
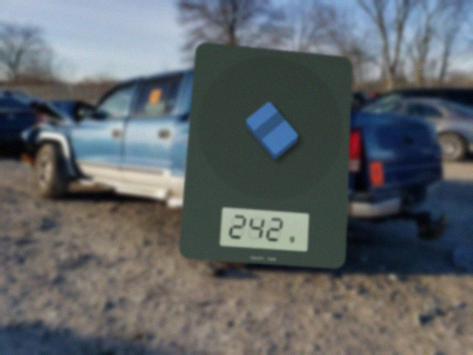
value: 242
